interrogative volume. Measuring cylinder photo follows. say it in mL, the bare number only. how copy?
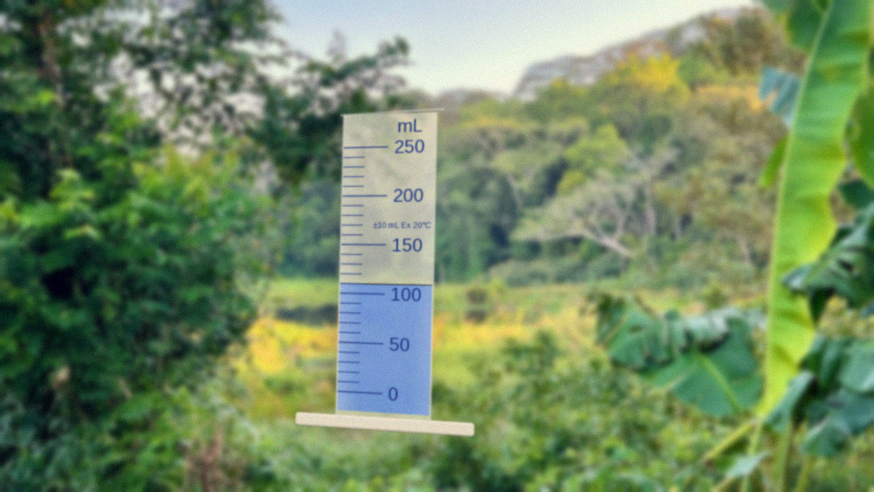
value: 110
